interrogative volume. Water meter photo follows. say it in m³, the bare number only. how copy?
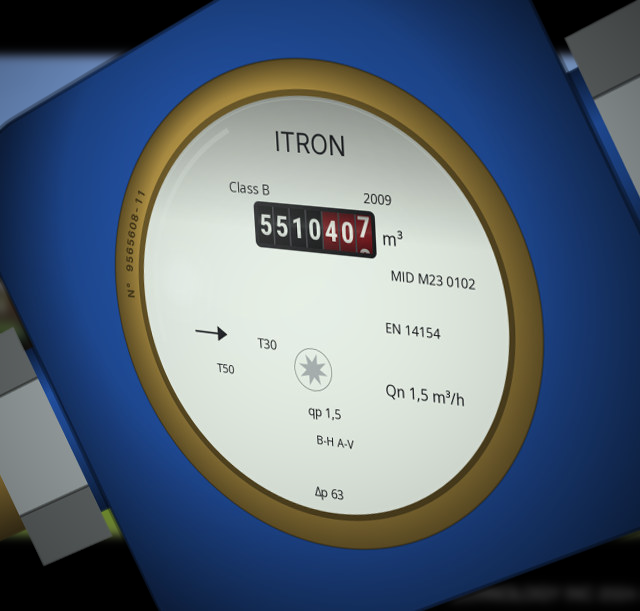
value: 5510.407
